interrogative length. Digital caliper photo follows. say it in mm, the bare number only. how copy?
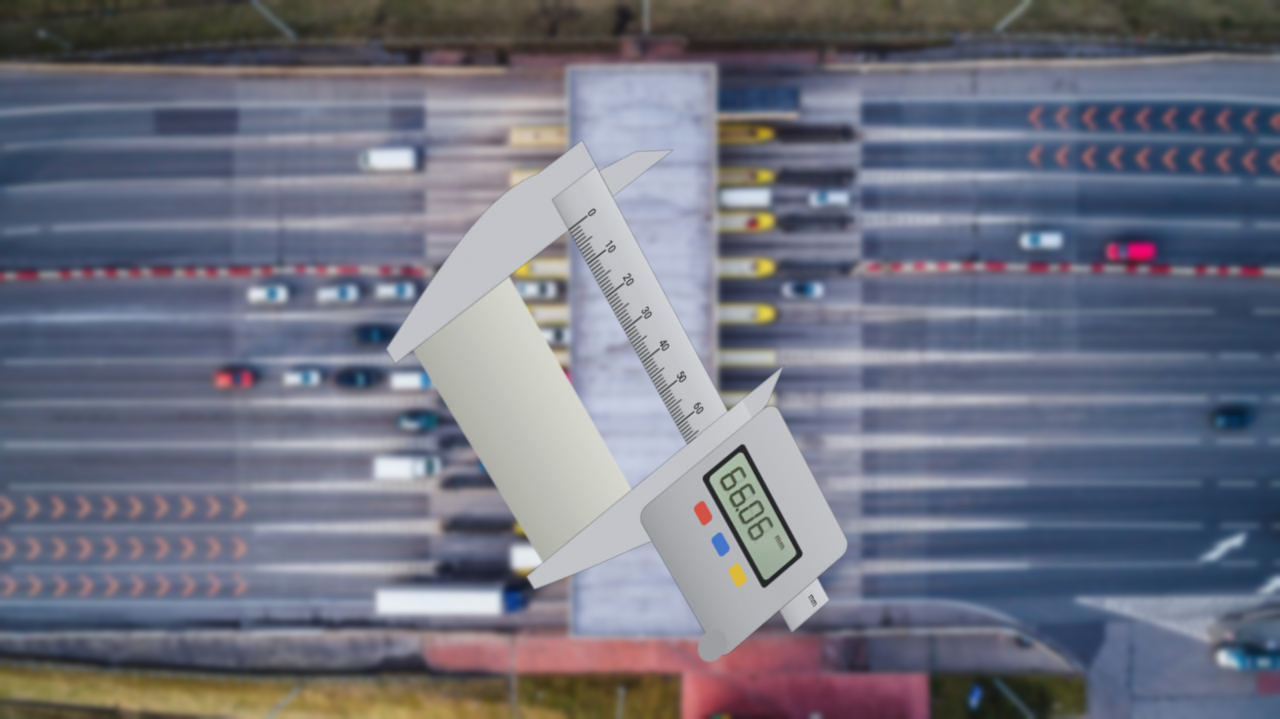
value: 66.06
